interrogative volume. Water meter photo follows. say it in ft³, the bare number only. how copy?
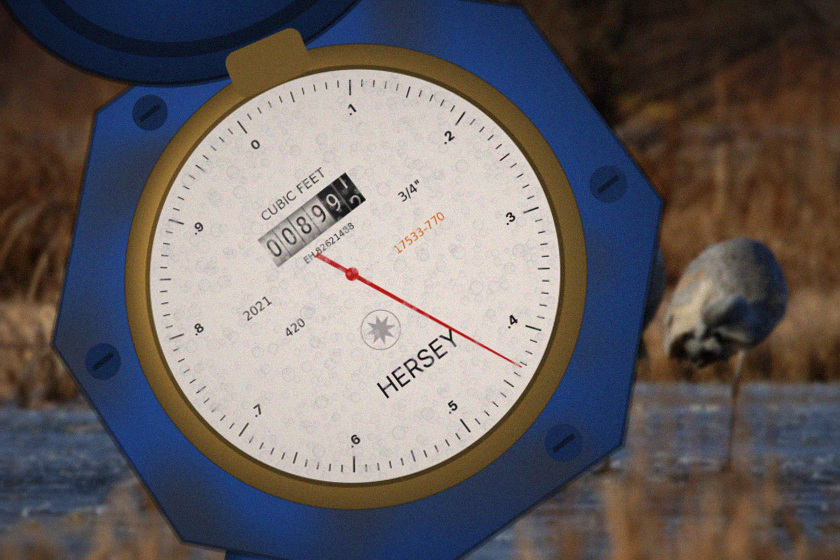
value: 8991.43
